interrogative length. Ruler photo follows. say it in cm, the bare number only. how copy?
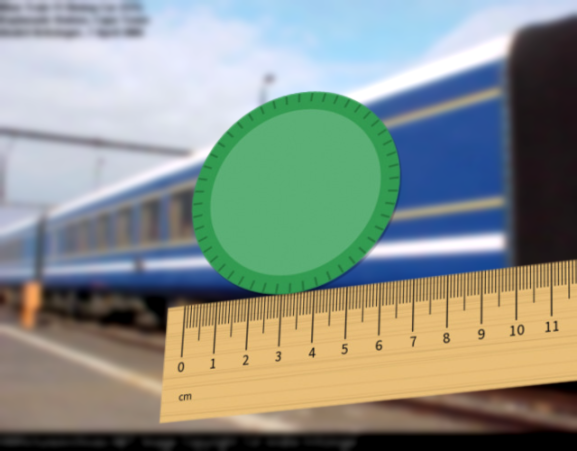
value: 6.5
